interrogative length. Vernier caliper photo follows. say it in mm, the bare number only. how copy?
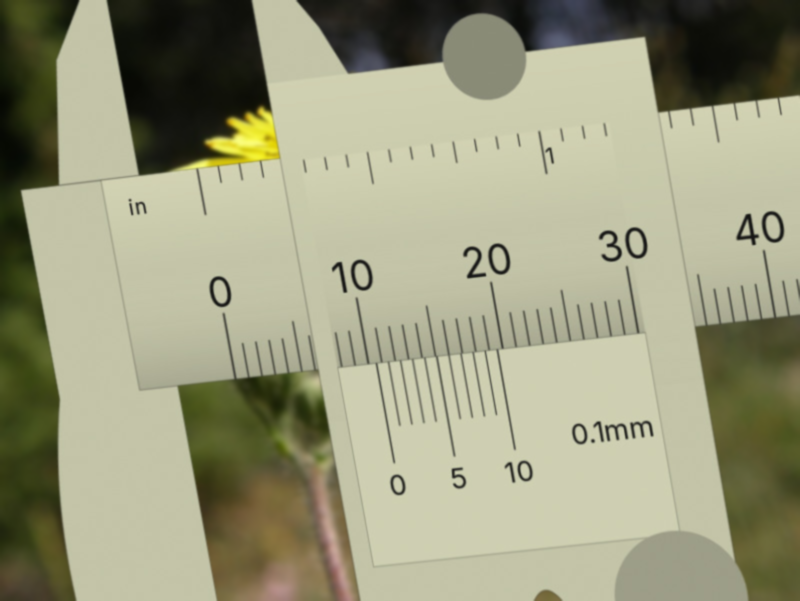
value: 10.6
